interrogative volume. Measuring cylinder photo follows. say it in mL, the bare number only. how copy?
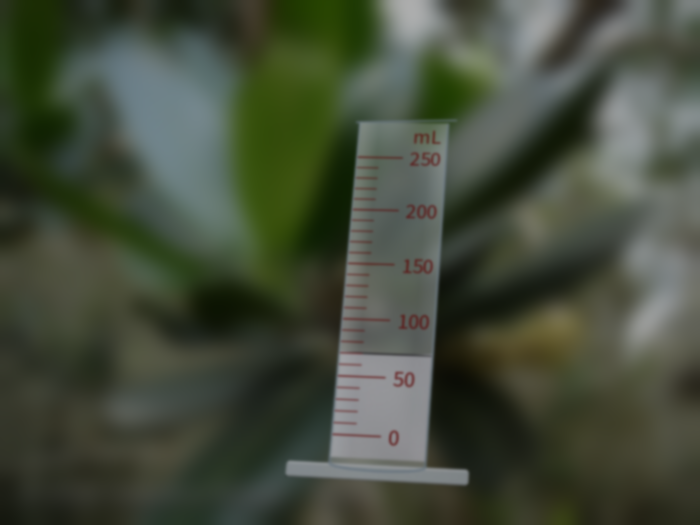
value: 70
